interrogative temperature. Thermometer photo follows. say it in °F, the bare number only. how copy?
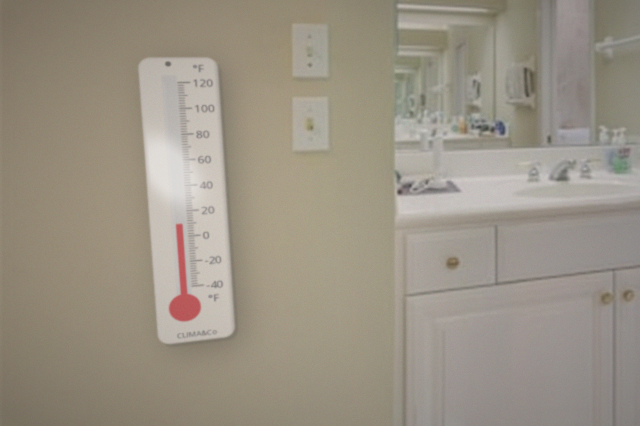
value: 10
